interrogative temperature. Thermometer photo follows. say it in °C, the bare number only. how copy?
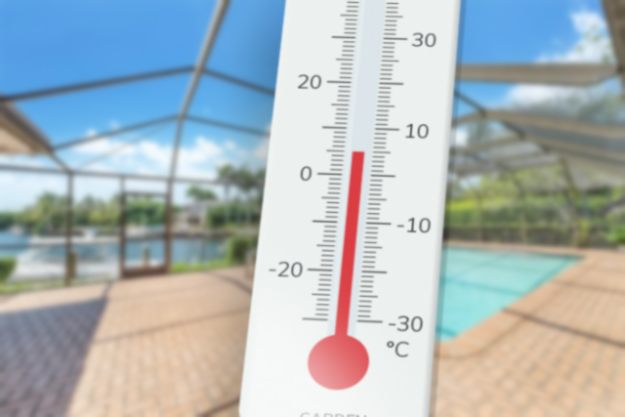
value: 5
